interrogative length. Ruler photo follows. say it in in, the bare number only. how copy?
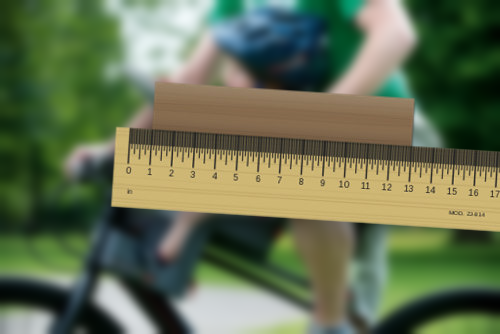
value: 12
